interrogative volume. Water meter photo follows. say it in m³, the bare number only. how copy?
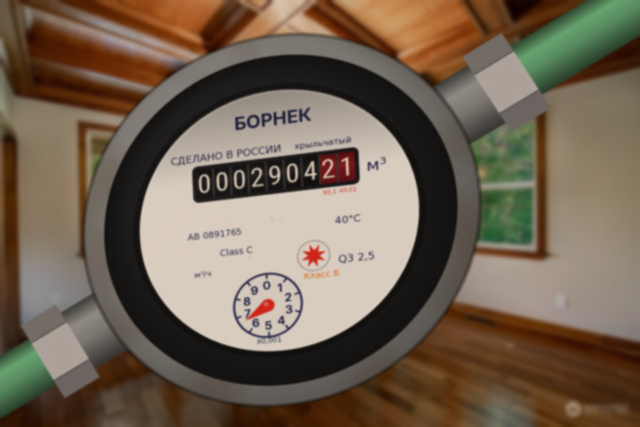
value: 2904.216
